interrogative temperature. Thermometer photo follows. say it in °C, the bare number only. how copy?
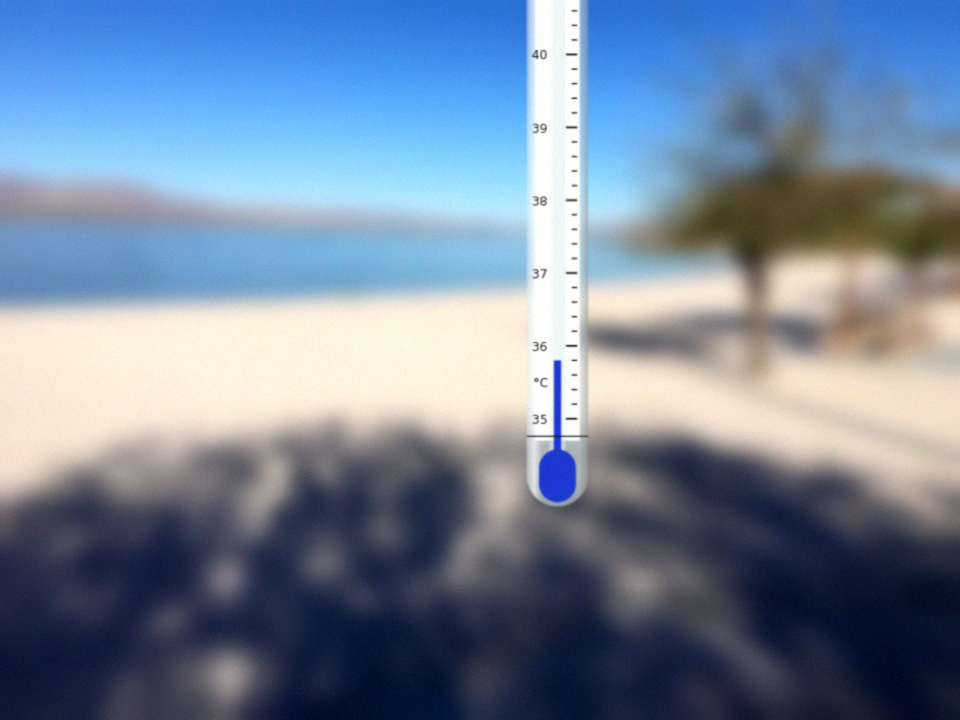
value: 35.8
